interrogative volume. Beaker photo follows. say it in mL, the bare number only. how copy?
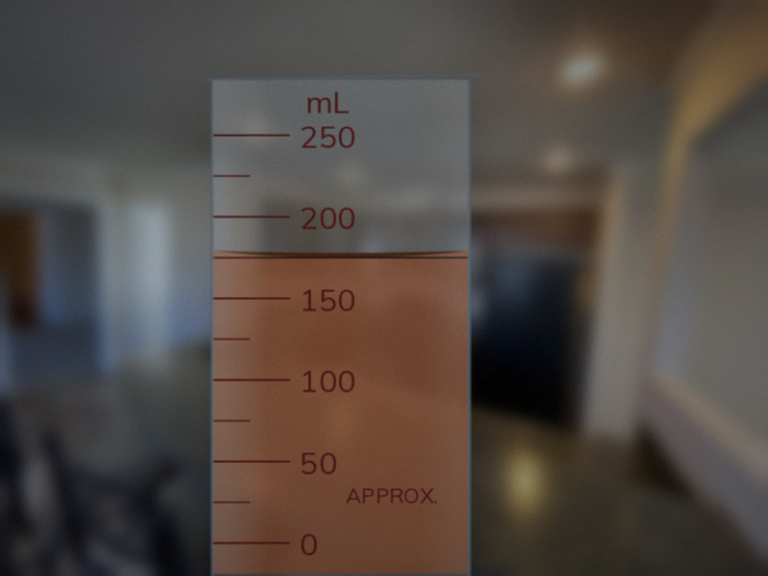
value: 175
